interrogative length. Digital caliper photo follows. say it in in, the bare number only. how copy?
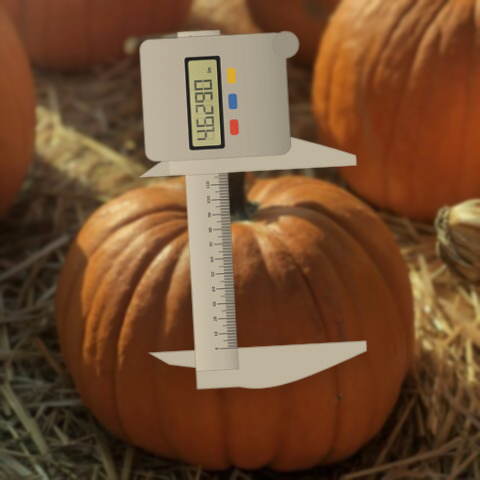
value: 4.6290
